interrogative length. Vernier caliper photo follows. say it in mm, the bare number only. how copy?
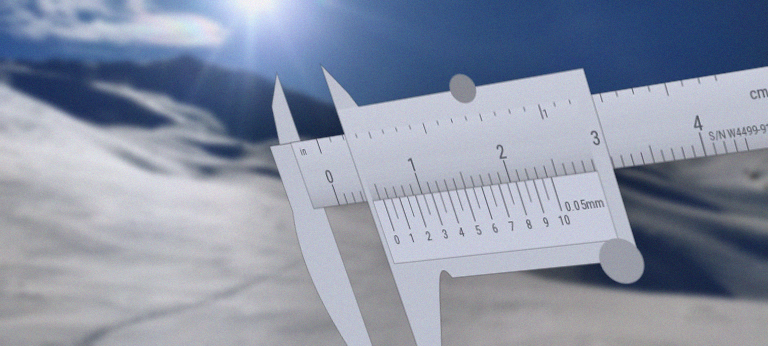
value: 5.4
